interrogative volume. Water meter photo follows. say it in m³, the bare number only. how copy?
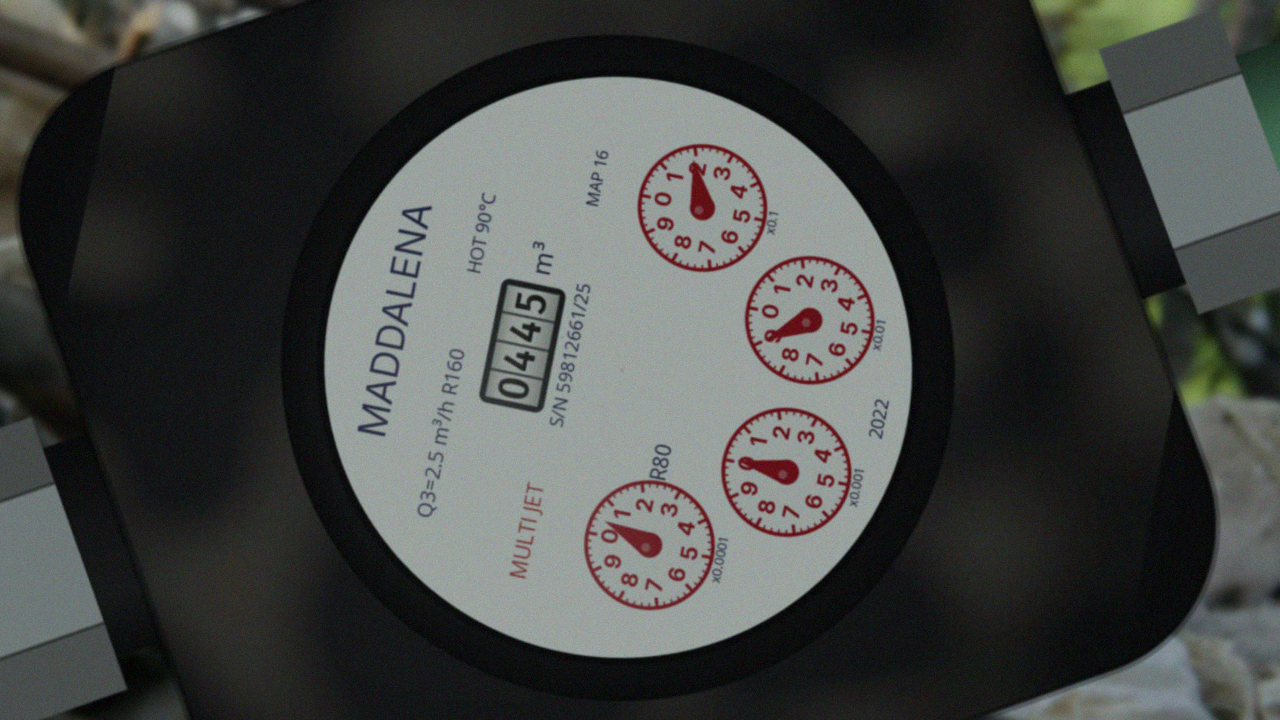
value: 445.1900
